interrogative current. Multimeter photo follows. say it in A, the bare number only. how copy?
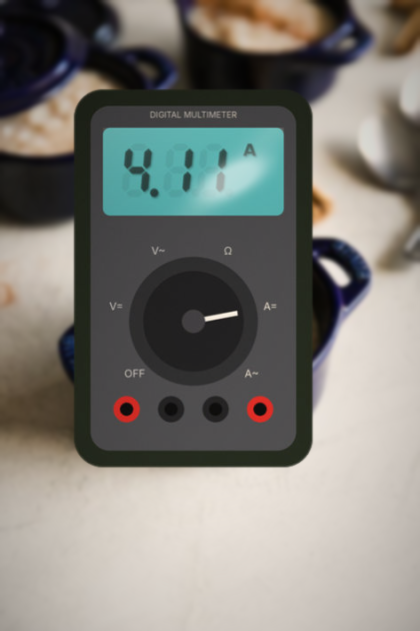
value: 4.11
